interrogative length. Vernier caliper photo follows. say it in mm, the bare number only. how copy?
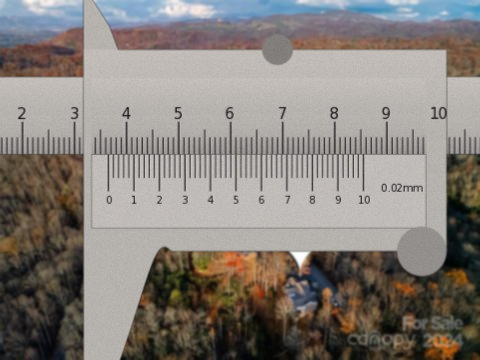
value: 36.5
